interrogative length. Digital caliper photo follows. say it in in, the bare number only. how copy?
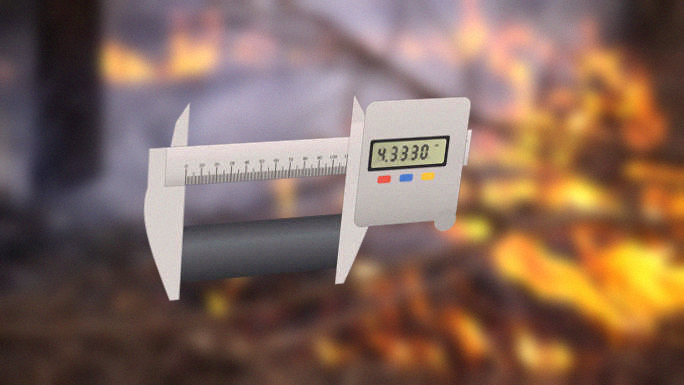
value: 4.3330
